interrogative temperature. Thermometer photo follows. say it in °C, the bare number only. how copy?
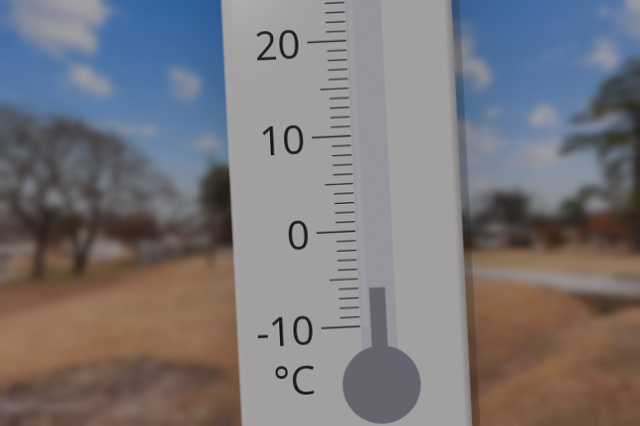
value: -6
